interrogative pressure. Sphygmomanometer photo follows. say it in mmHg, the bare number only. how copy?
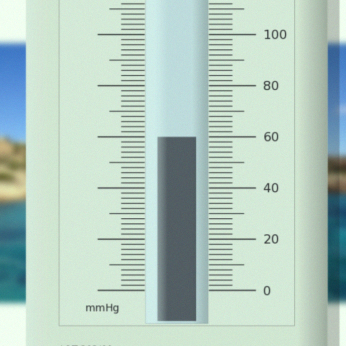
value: 60
